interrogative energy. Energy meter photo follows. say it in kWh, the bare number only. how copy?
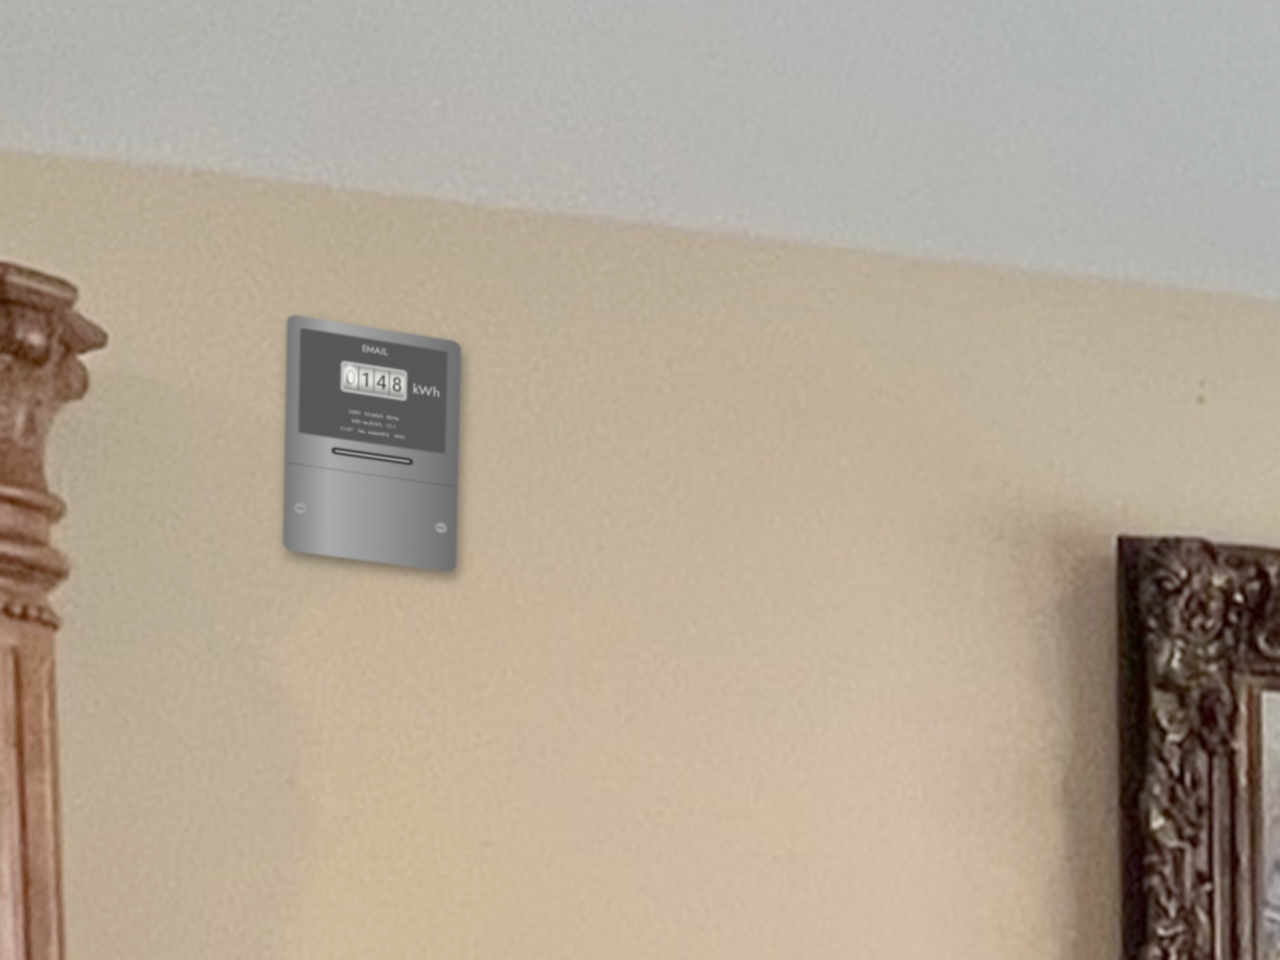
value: 148
